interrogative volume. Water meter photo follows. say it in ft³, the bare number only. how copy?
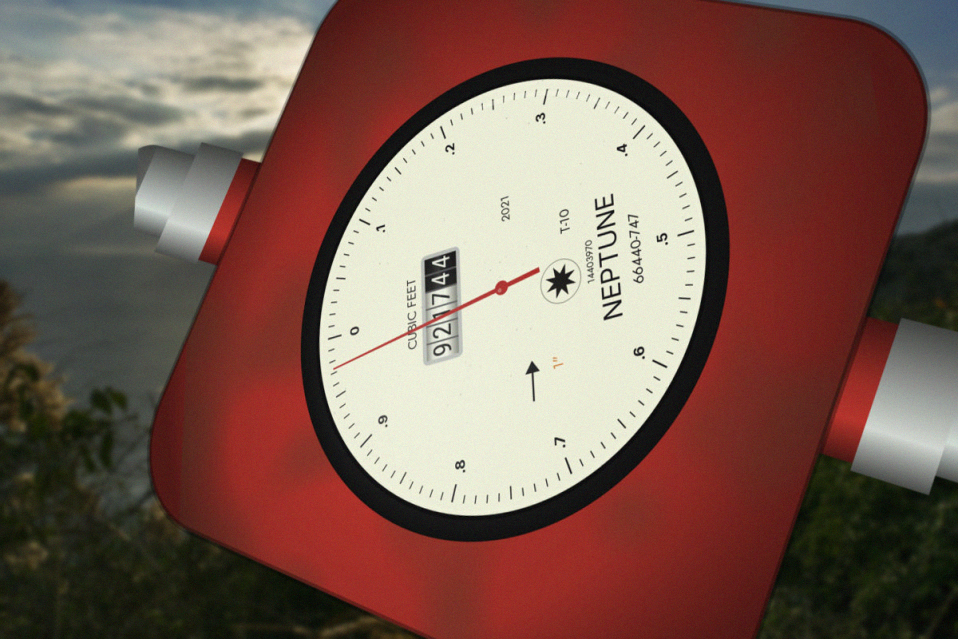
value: 921743.97
